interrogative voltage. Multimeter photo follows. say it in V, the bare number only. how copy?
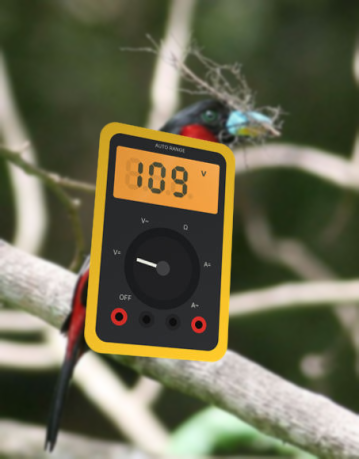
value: 109
